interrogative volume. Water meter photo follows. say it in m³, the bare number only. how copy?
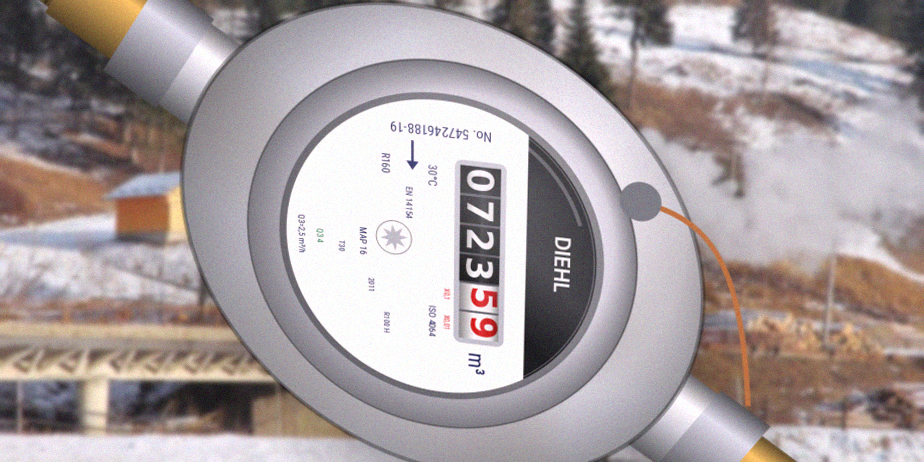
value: 723.59
